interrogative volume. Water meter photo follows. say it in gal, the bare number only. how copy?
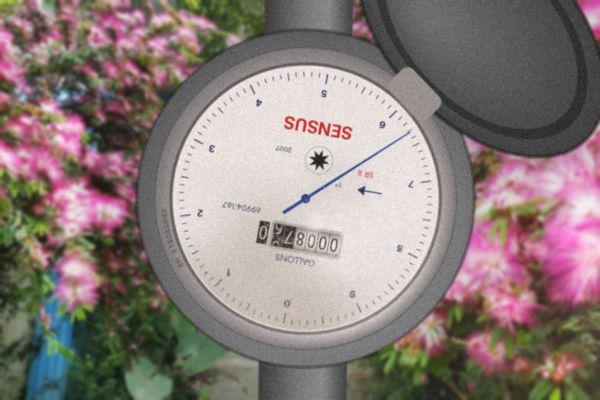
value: 8756.3
